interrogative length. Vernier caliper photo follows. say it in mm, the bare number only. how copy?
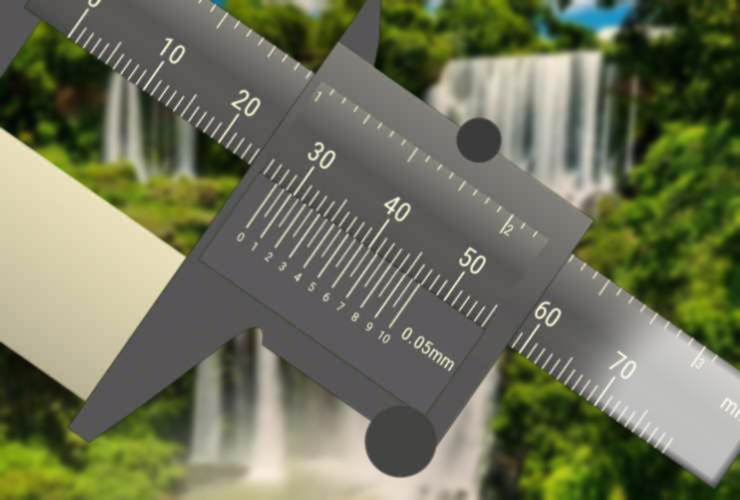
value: 27.8
